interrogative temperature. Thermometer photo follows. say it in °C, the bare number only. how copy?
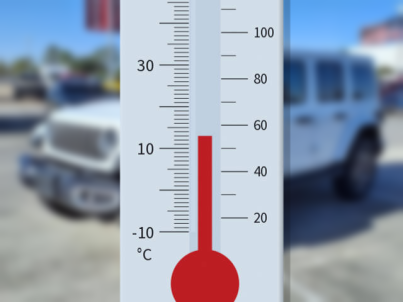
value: 13
